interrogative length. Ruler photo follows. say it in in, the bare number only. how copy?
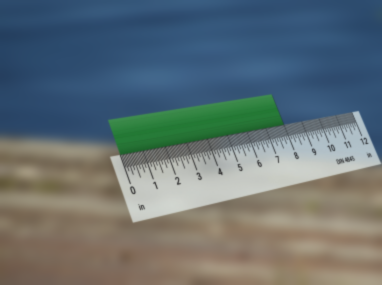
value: 8
